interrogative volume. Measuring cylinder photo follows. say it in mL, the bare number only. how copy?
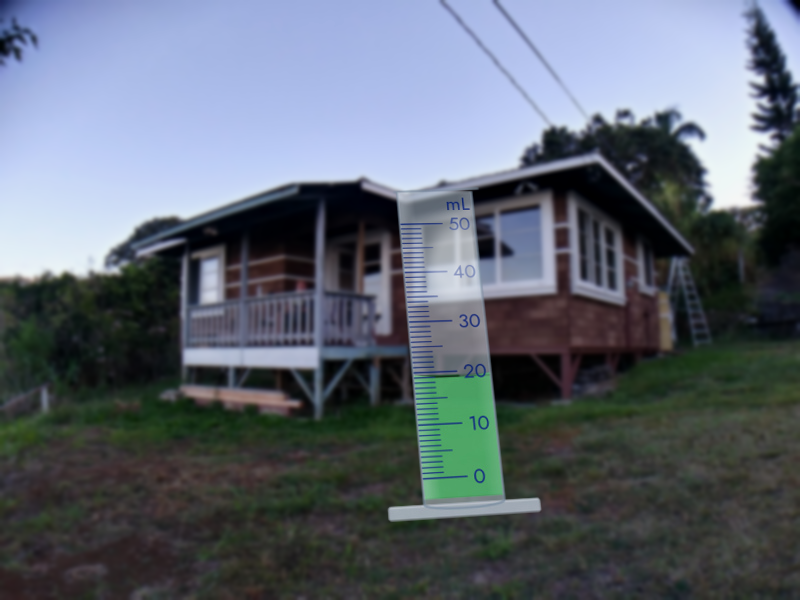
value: 19
